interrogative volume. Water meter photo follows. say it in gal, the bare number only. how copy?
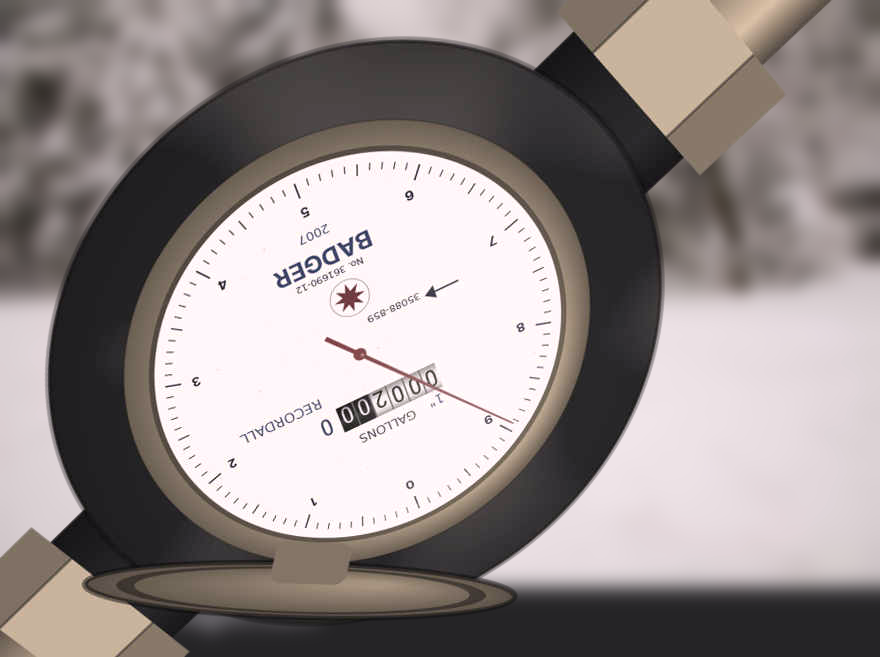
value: 1998.9
